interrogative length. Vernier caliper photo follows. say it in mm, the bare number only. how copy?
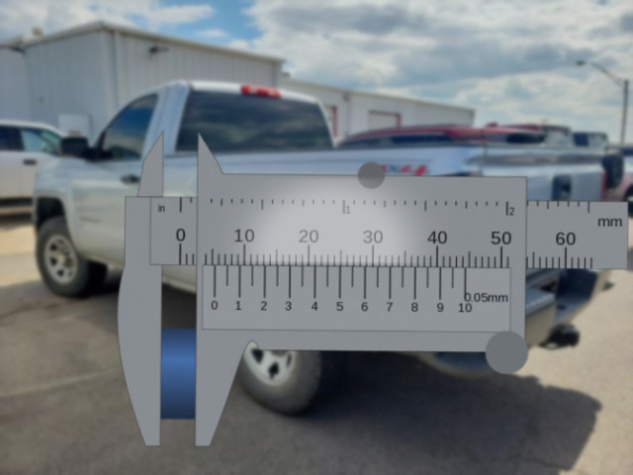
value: 5.4
